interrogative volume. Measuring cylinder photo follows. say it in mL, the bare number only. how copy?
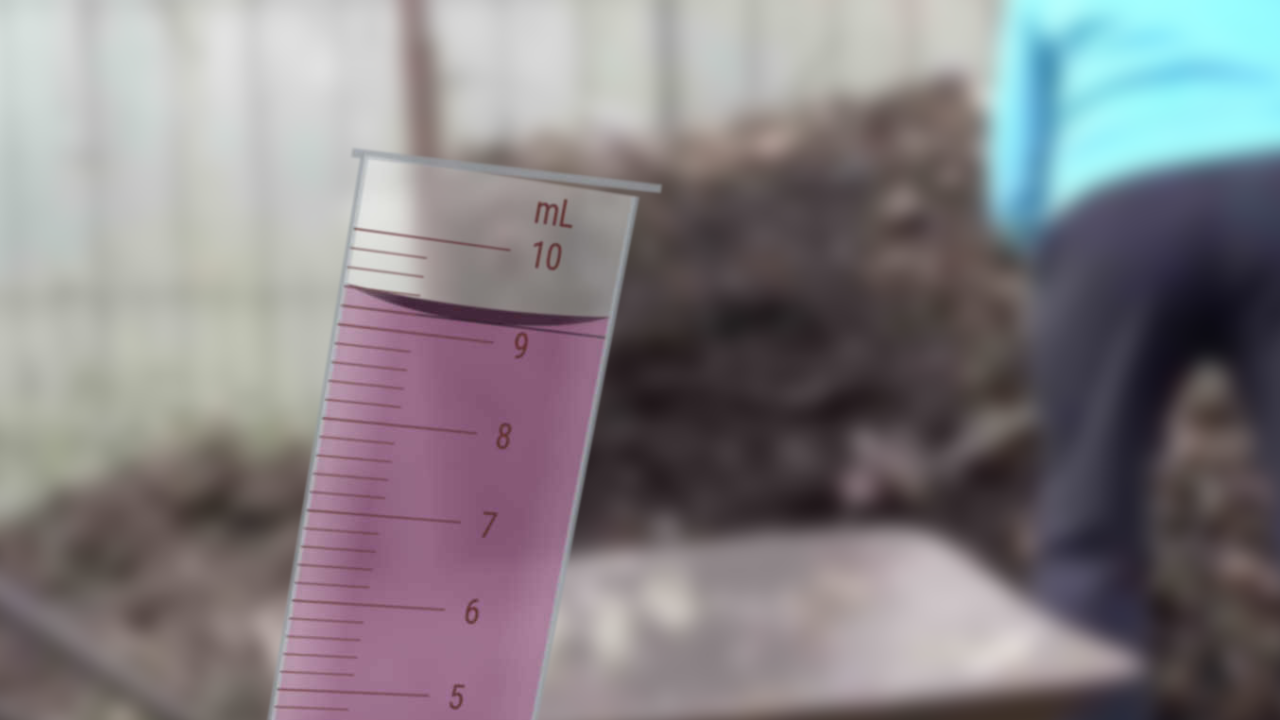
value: 9.2
